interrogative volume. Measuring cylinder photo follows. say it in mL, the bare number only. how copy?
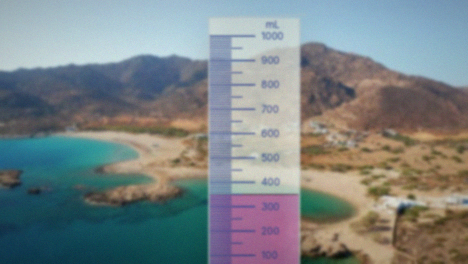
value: 350
